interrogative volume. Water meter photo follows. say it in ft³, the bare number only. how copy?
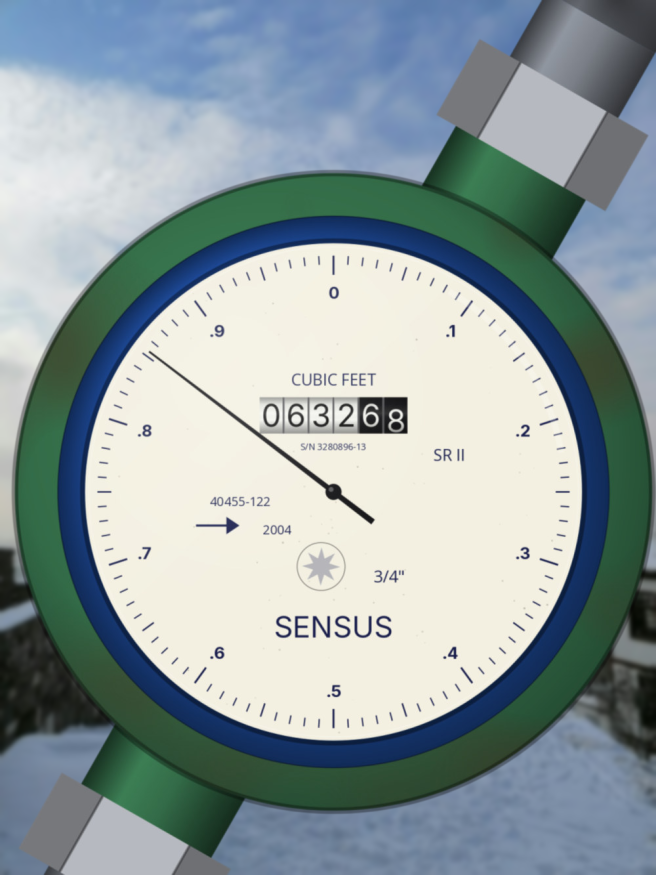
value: 63267.85
